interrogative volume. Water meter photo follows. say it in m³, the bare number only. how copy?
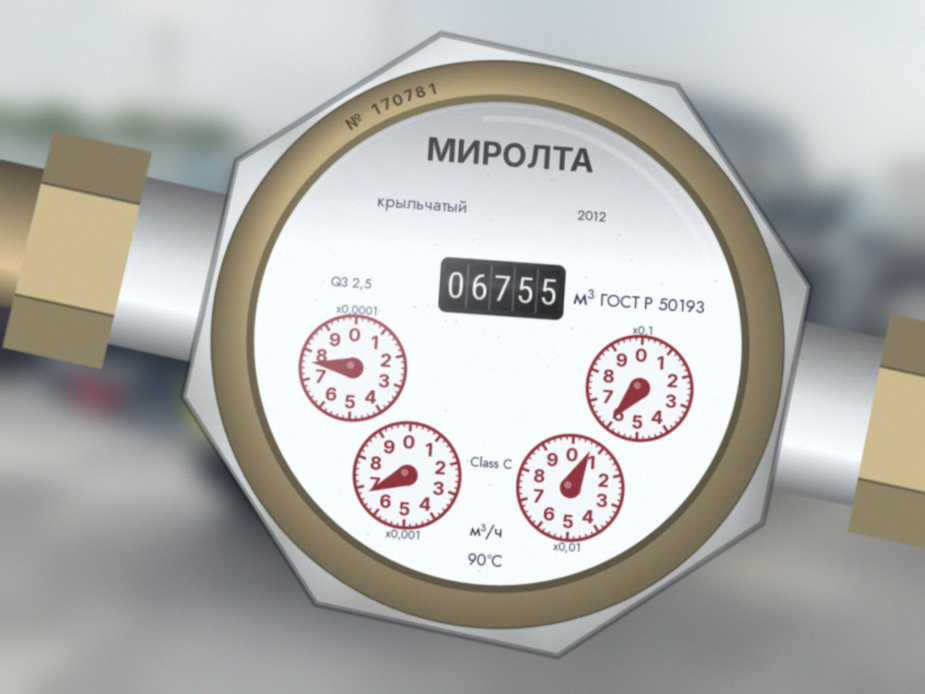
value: 6755.6067
